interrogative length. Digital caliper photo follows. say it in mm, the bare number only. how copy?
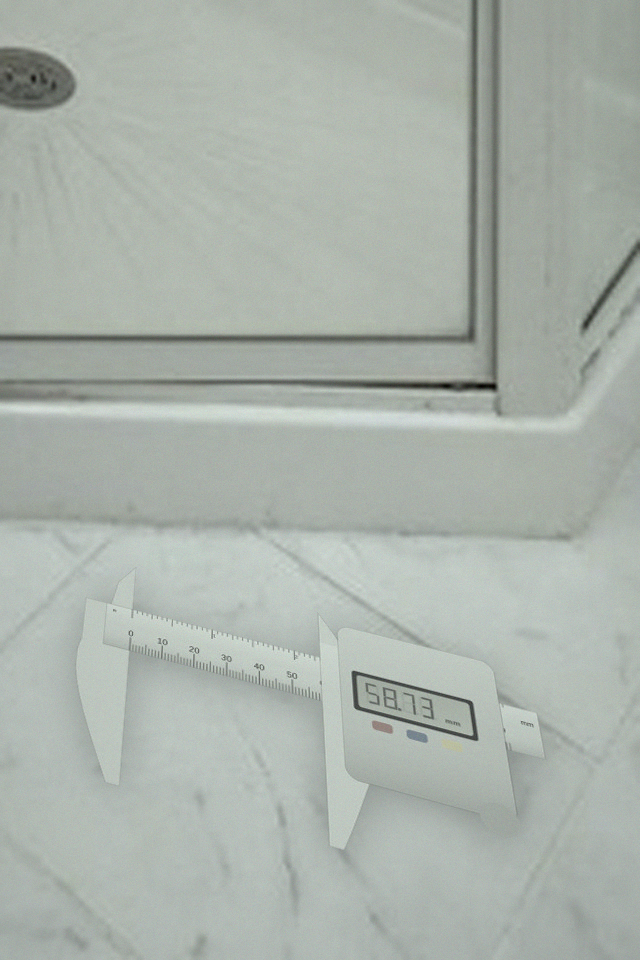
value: 58.73
